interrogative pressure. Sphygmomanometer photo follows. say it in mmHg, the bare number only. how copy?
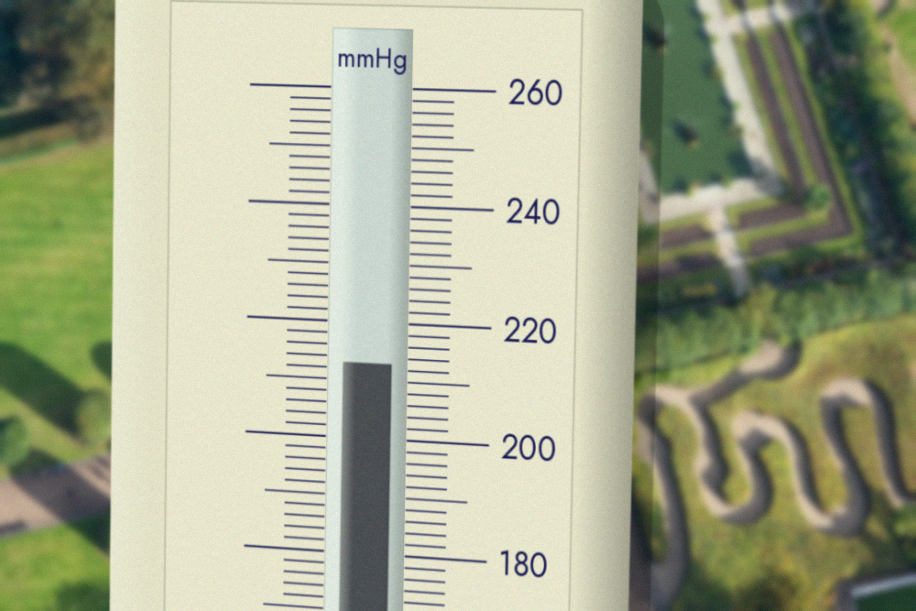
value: 213
